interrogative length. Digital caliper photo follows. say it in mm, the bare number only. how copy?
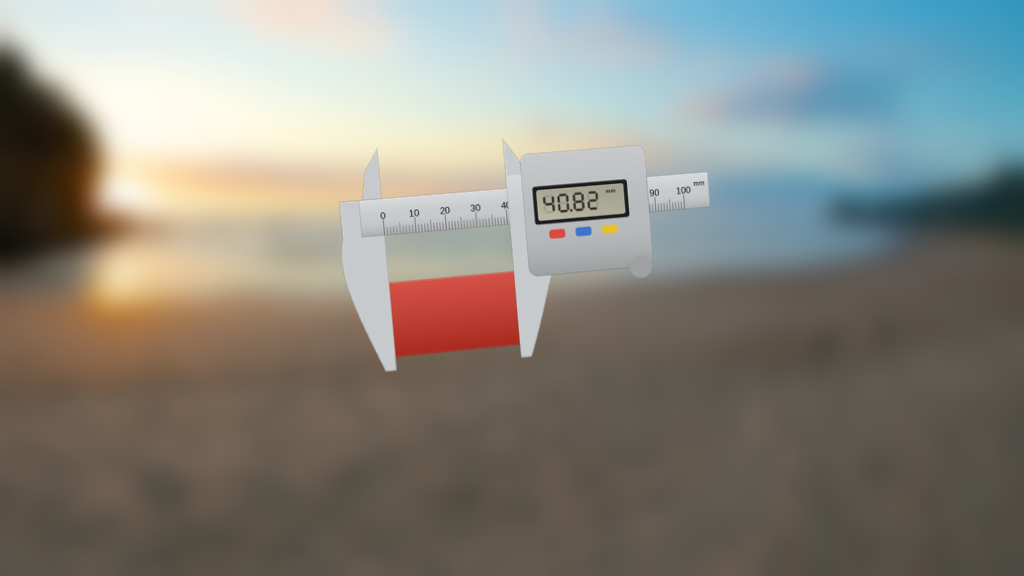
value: 40.82
